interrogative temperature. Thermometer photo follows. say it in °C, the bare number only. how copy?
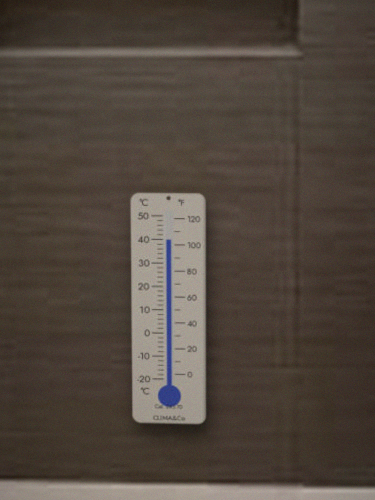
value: 40
